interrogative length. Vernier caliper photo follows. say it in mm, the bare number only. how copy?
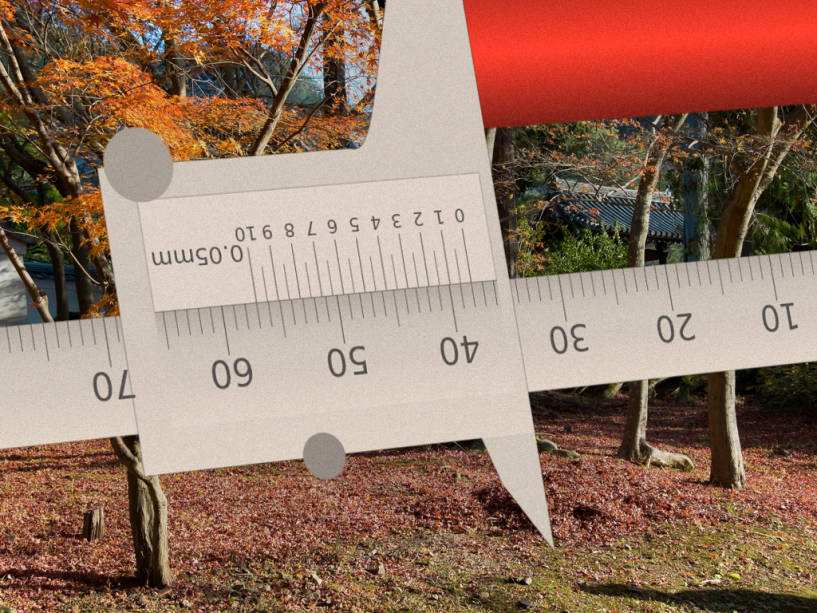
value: 38.0
